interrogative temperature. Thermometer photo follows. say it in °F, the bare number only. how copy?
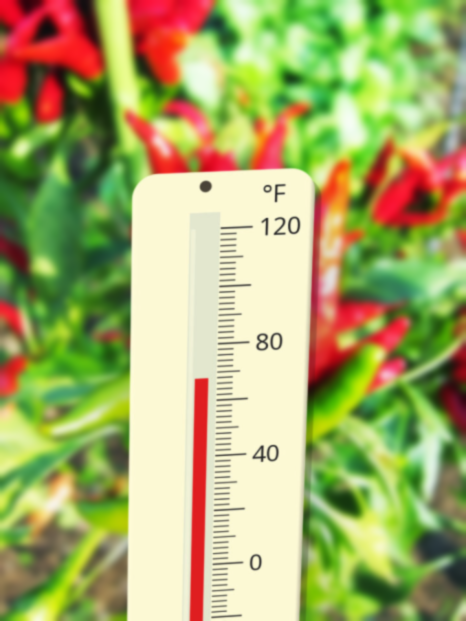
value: 68
